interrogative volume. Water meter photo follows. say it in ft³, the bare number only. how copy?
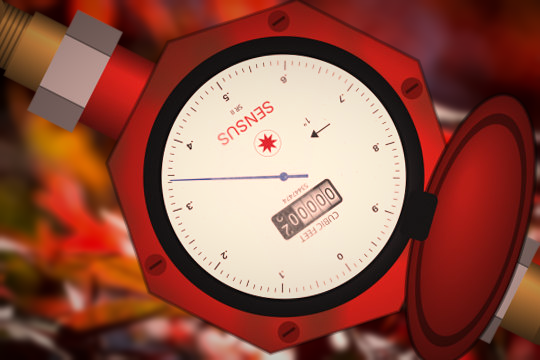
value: 2.34
